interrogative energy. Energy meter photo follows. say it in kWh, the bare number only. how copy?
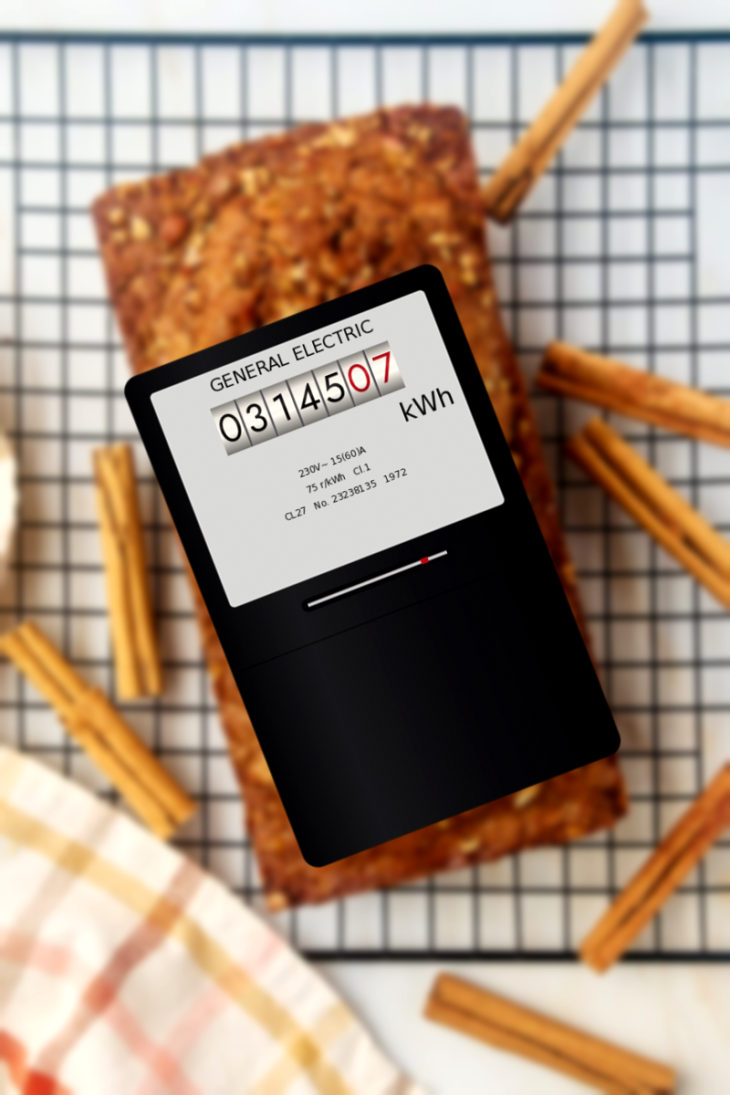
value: 3145.07
